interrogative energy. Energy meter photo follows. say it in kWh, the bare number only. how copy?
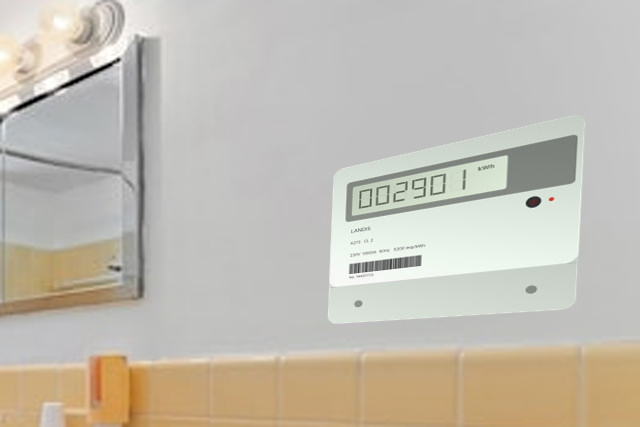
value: 2901
